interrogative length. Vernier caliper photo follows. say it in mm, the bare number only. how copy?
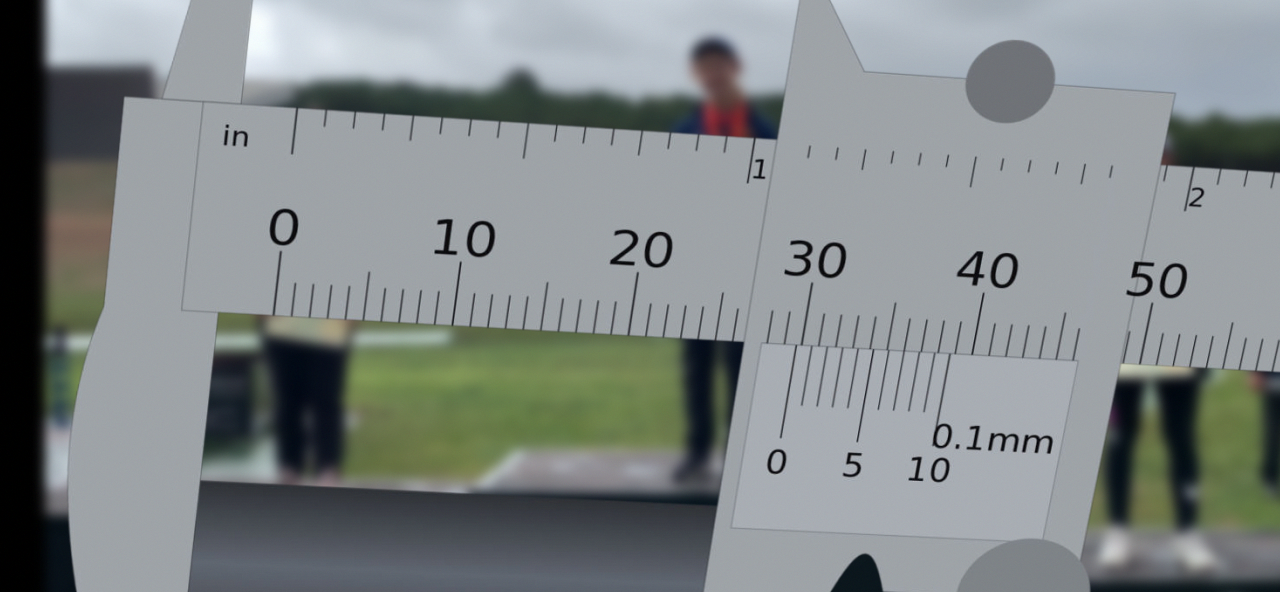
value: 29.7
